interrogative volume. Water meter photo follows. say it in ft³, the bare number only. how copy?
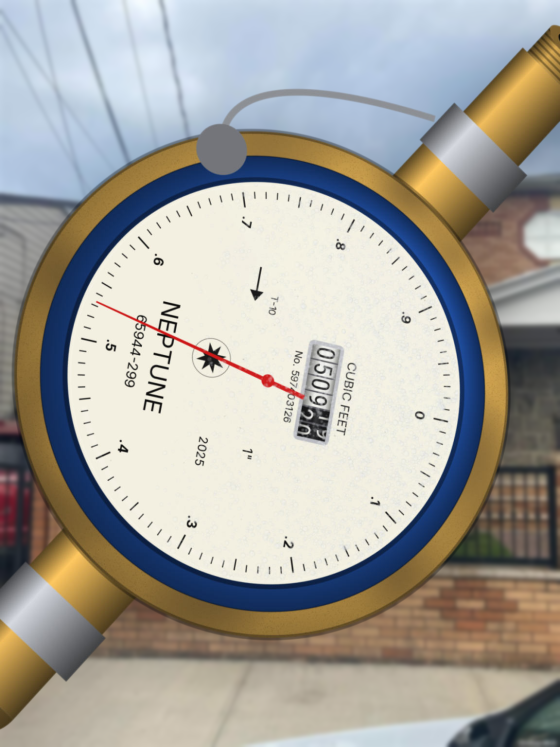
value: 50919.53
